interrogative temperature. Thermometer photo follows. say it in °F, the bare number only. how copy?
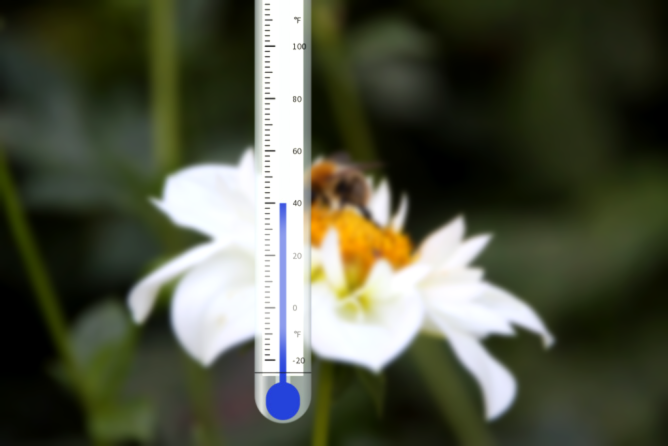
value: 40
